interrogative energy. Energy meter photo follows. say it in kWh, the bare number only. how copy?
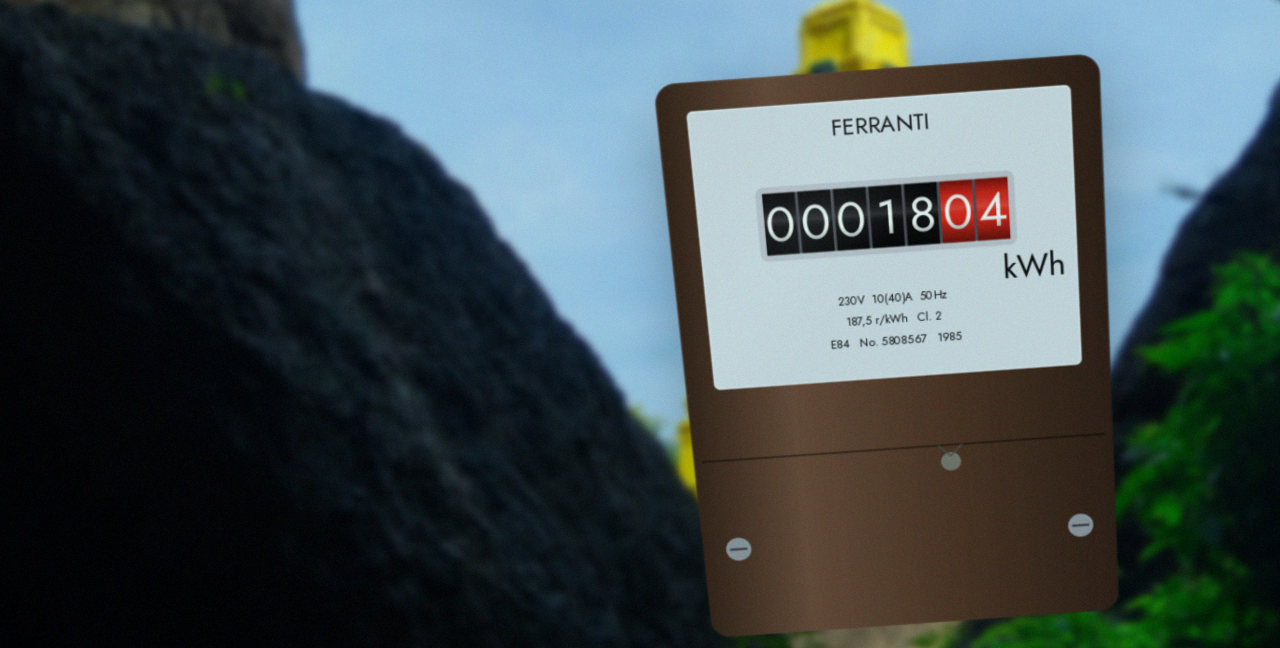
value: 18.04
